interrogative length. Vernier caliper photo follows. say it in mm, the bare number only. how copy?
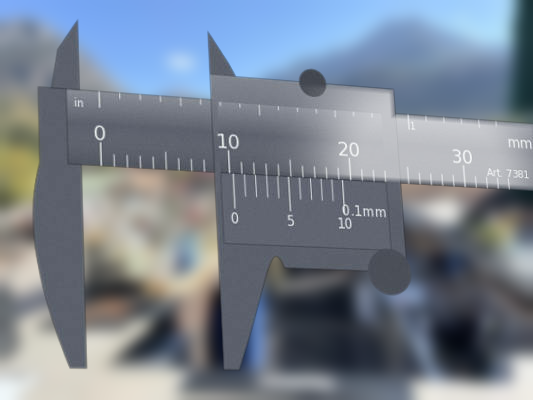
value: 10.3
